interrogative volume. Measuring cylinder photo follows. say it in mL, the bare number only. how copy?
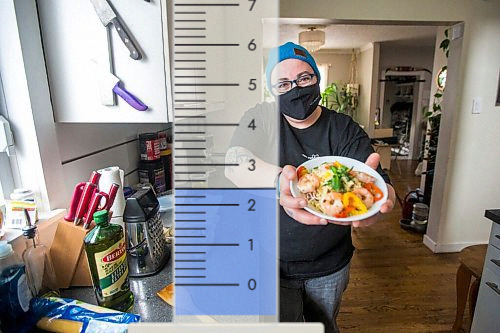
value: 2.4
